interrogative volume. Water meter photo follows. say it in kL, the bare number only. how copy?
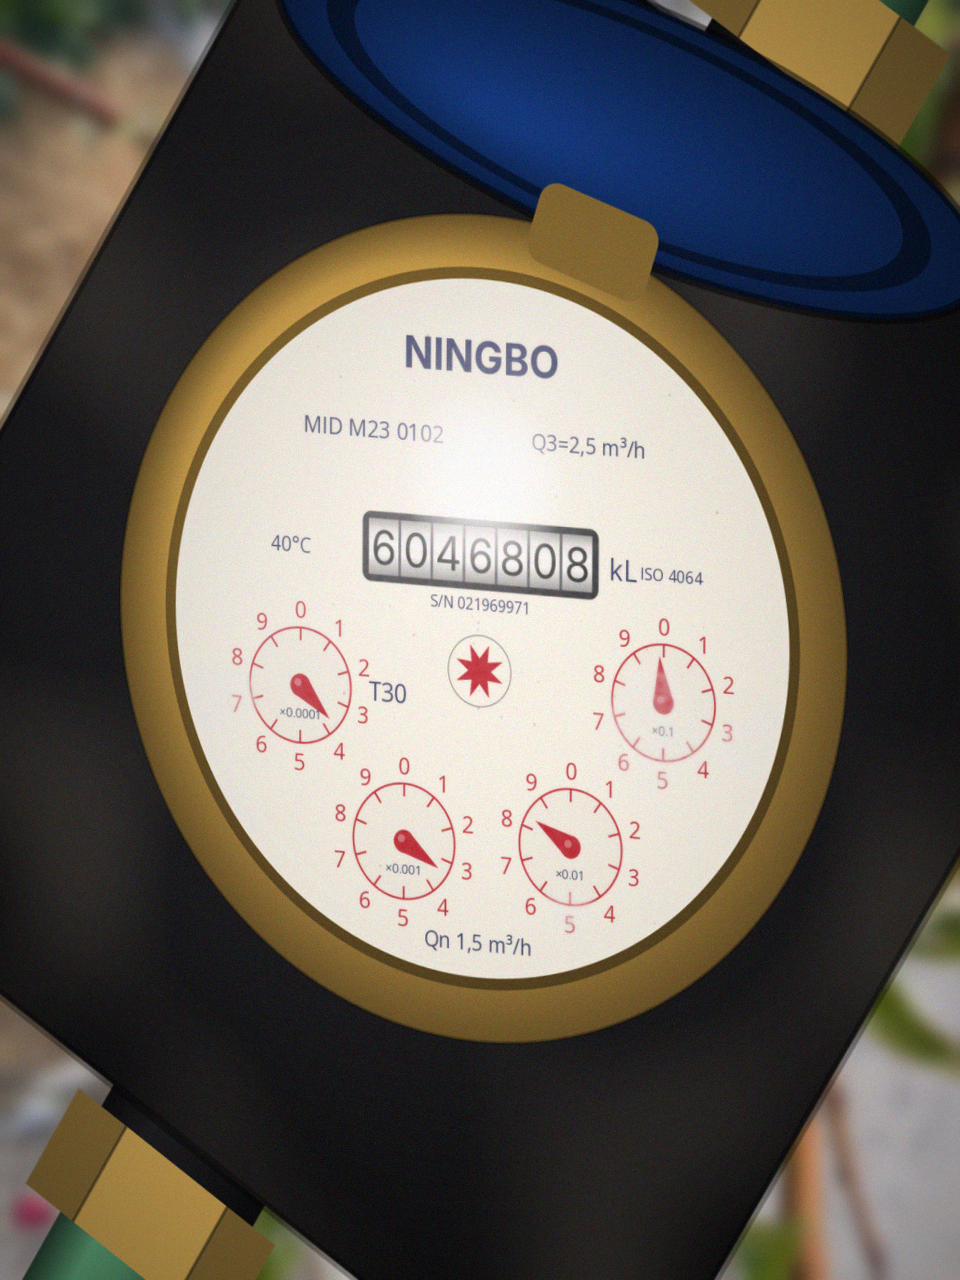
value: 6046807.9833
